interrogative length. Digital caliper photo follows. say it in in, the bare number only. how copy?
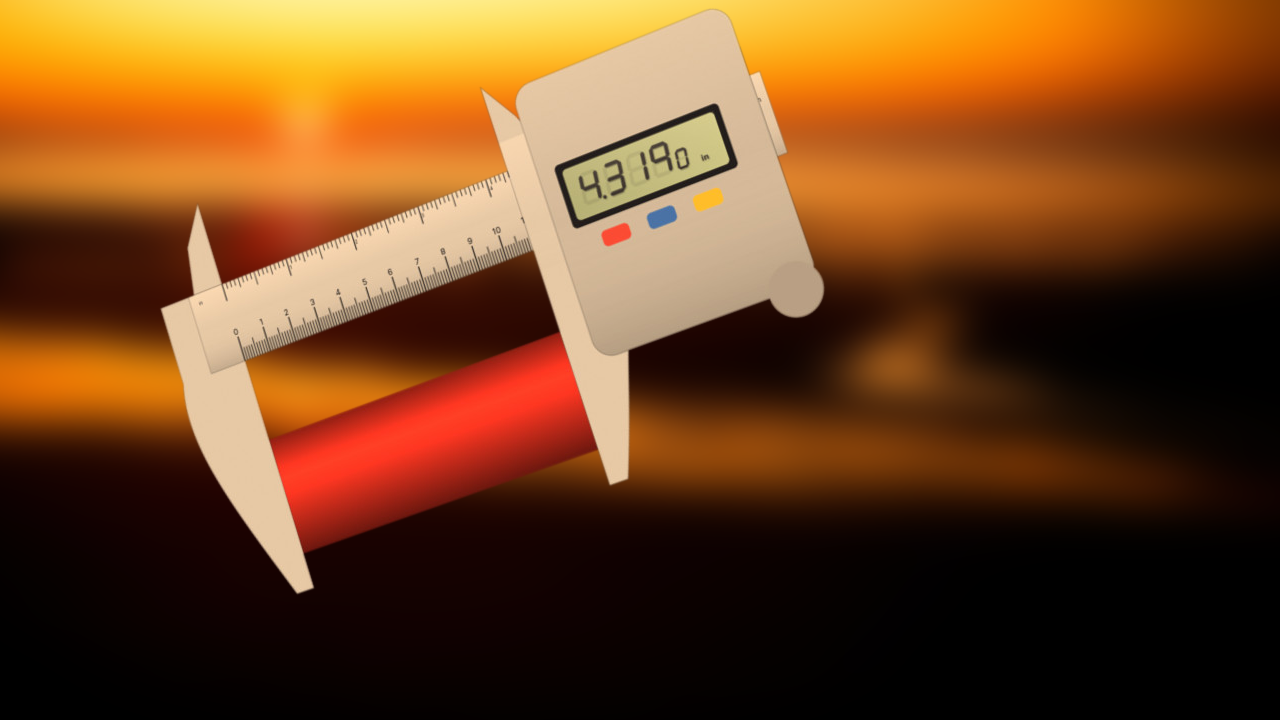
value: 4.3190
